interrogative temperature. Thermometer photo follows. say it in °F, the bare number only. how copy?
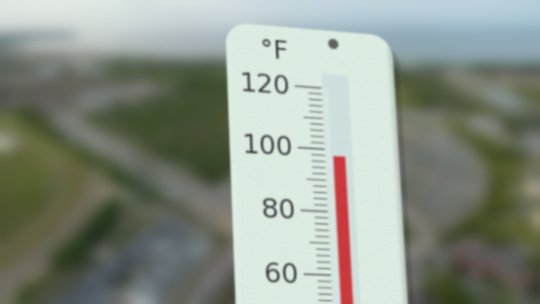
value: 98
